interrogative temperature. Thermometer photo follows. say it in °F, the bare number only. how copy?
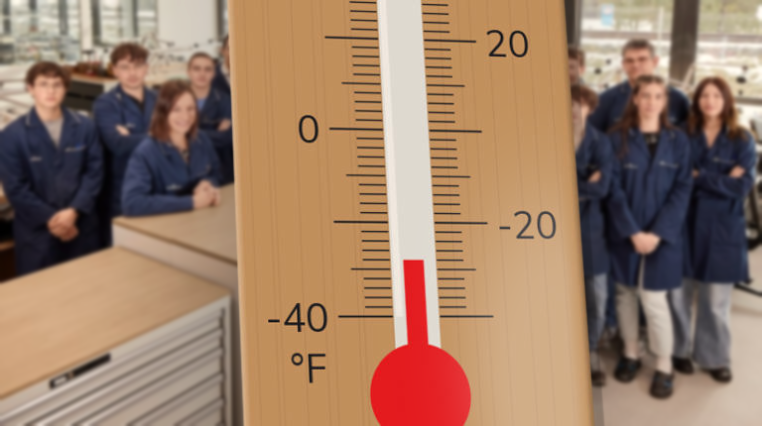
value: -28
